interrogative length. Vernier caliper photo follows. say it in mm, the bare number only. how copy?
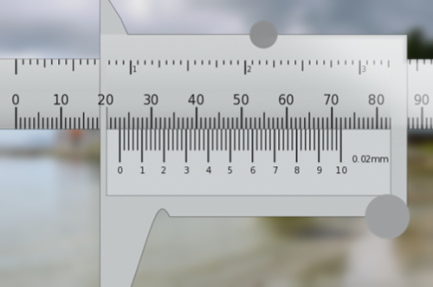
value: 23.0
